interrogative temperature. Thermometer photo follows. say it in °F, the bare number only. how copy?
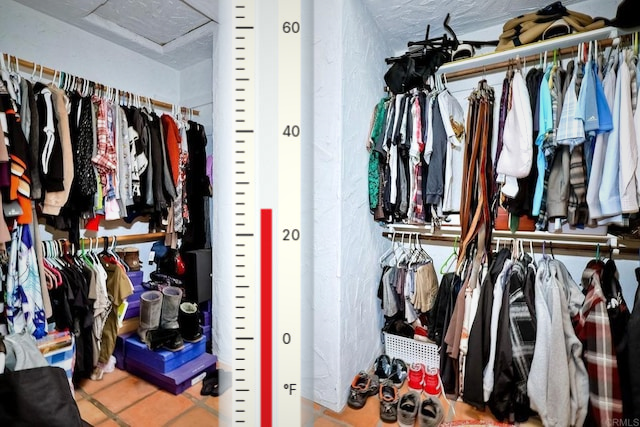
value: 25
